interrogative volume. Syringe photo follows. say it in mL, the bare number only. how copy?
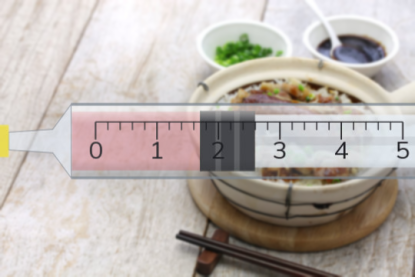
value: 1.7
